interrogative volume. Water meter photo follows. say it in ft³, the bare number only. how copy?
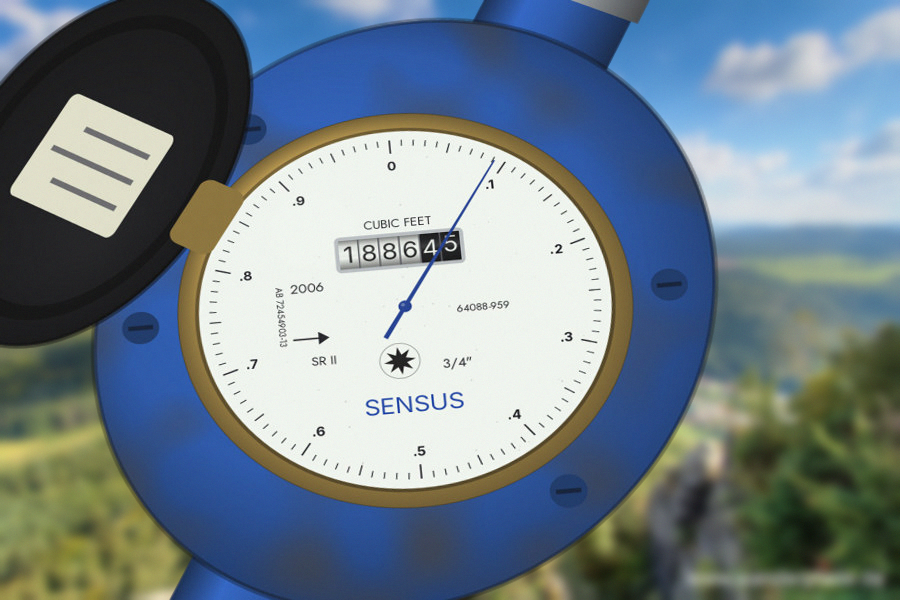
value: 188645.09
